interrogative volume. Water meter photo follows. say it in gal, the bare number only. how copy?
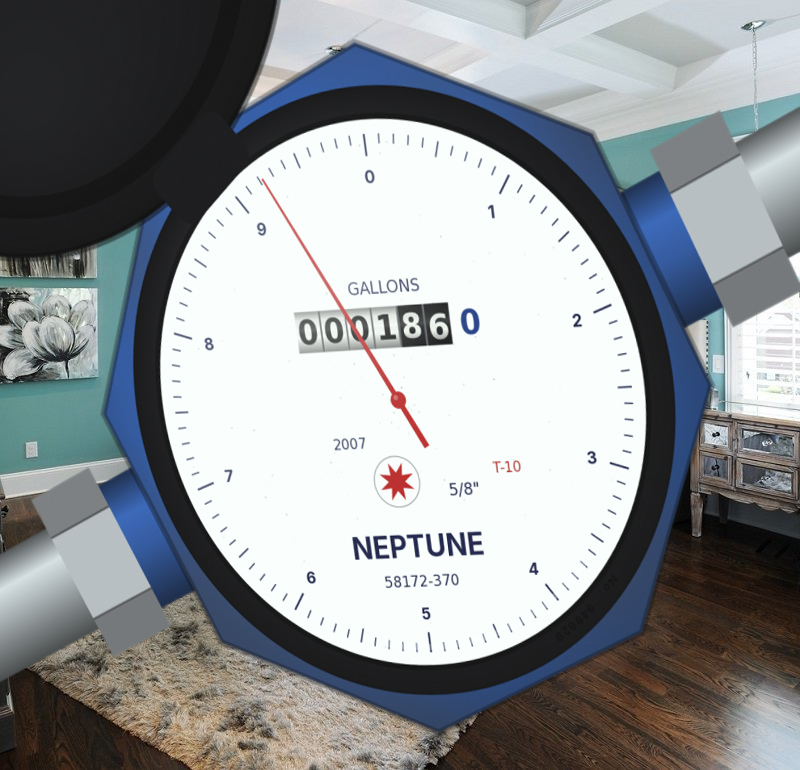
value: 1859.2
